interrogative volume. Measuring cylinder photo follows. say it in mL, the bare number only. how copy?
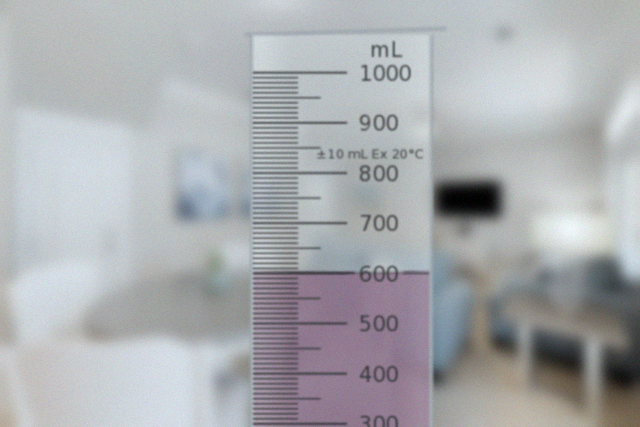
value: 600
